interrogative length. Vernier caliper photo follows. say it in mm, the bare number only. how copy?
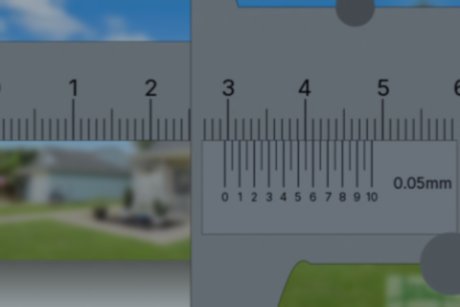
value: 29.6
